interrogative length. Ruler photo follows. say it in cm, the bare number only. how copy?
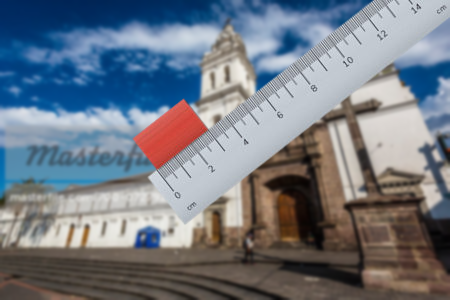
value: 3
